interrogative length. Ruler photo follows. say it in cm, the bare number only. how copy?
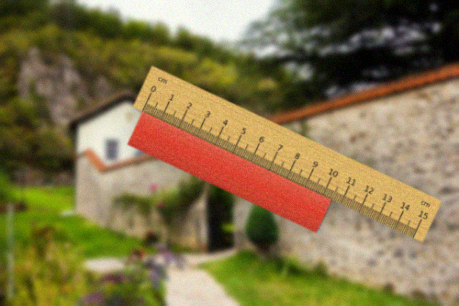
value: 10.5
